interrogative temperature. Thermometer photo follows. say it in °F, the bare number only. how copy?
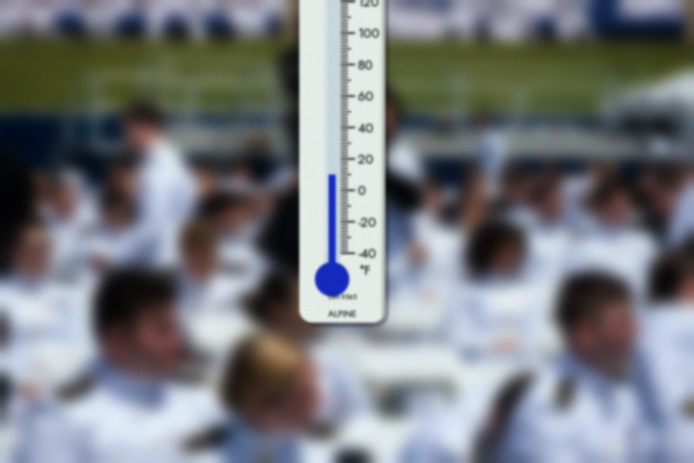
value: 10
